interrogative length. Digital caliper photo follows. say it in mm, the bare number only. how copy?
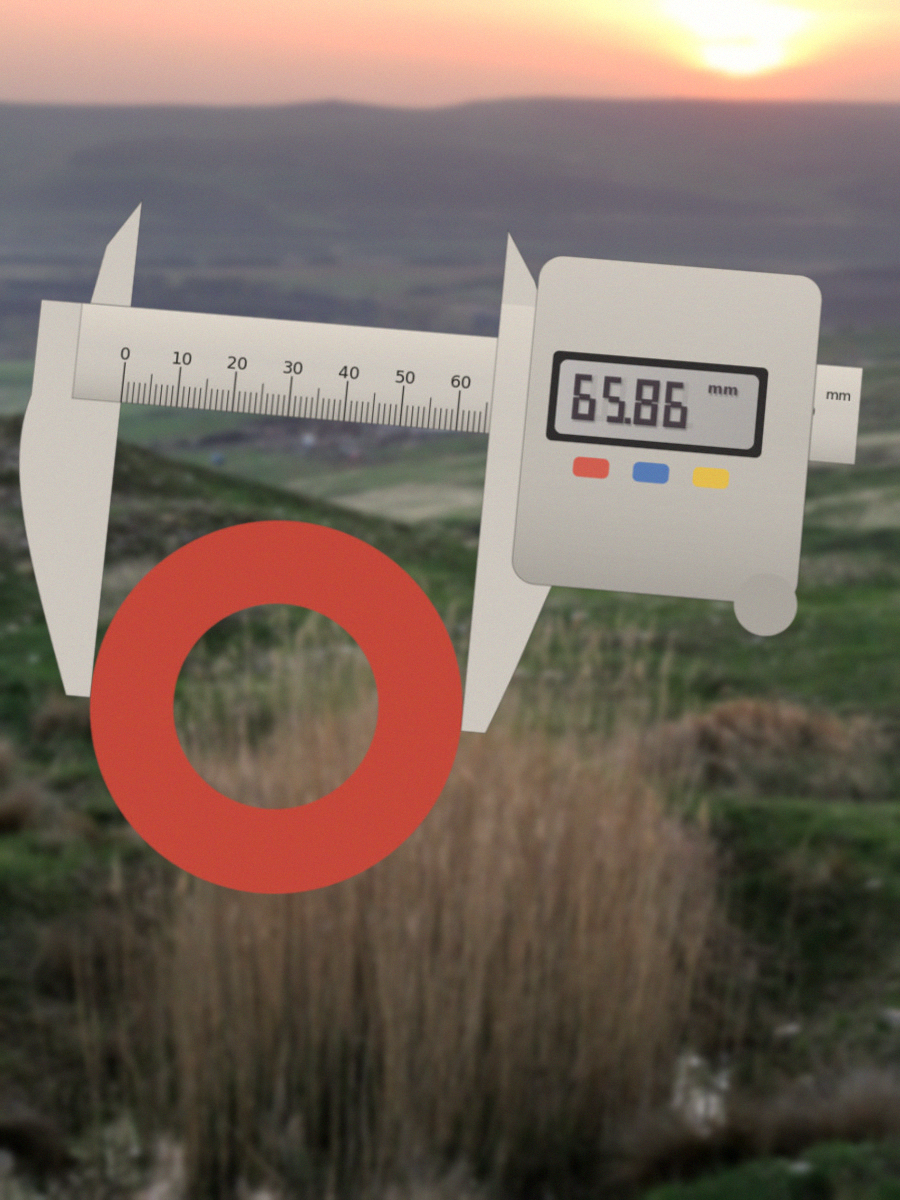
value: 65.86
